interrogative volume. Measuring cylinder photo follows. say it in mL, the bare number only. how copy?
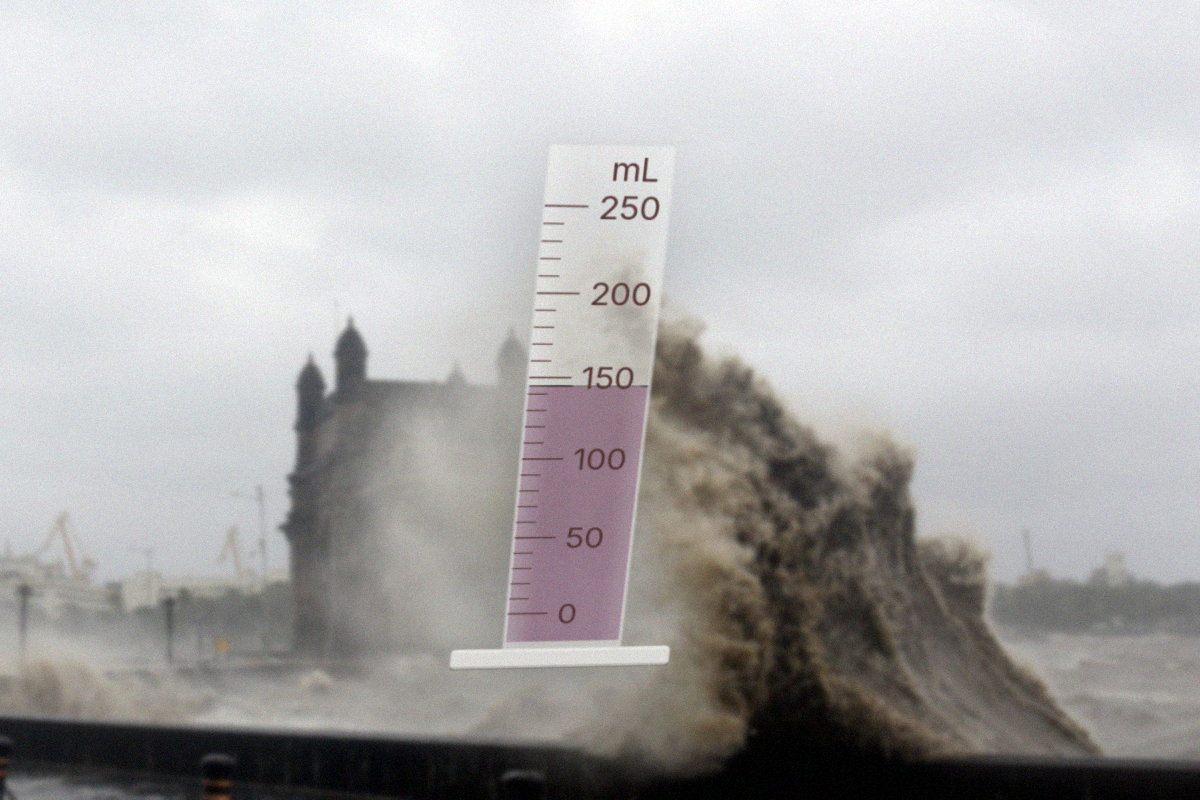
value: 145
